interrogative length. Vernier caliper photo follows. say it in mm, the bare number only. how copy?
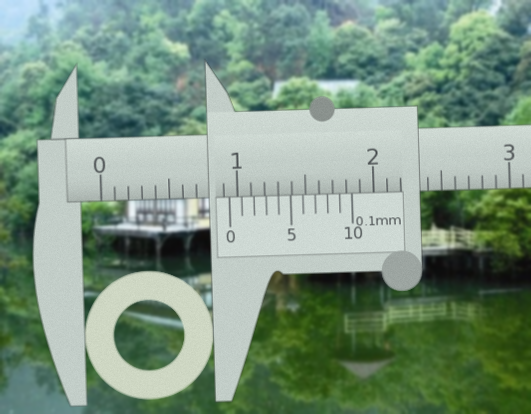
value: 9.4
